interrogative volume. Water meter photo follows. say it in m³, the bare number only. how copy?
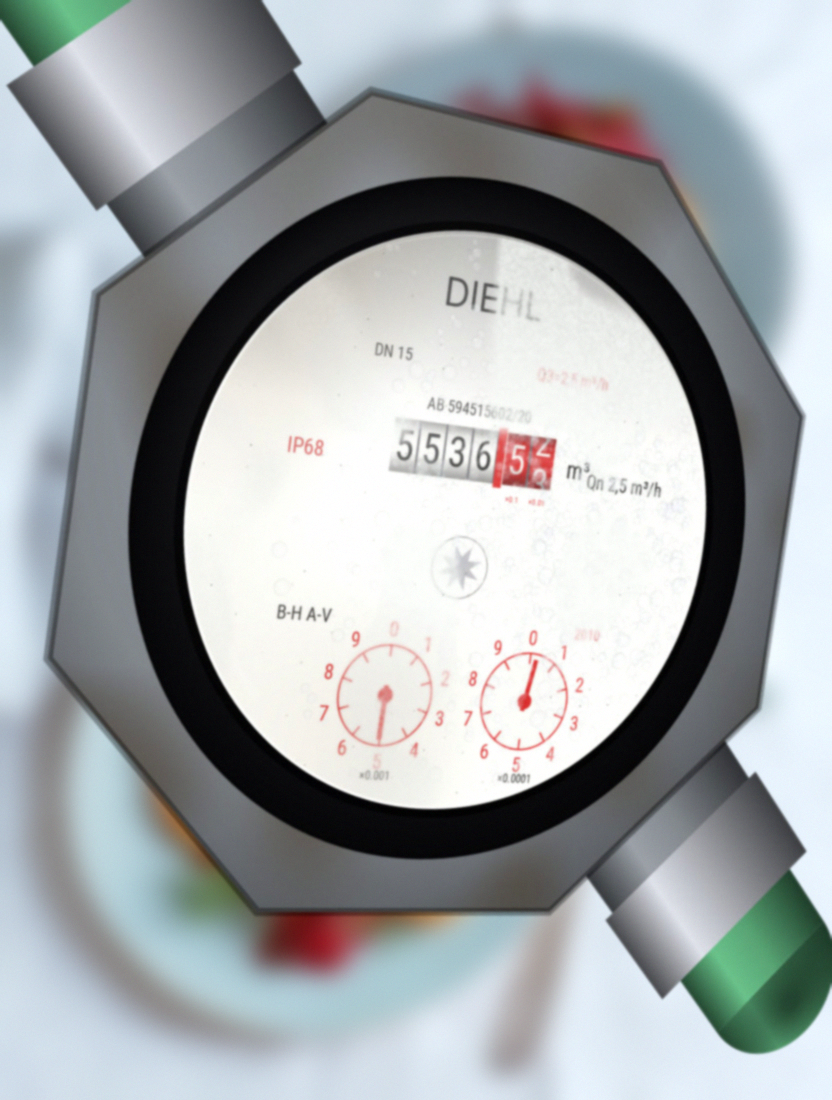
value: 5536.5250
